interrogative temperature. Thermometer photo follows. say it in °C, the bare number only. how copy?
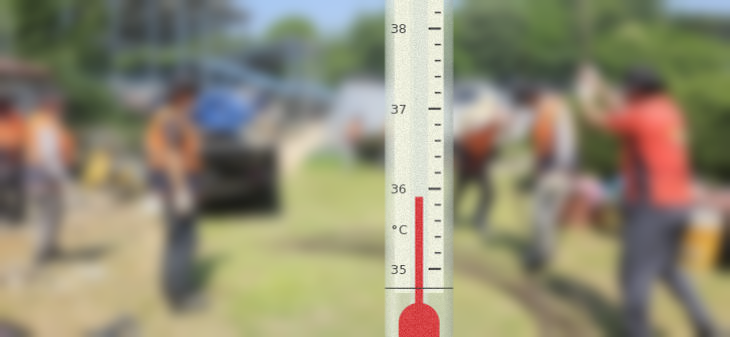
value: 35.9
